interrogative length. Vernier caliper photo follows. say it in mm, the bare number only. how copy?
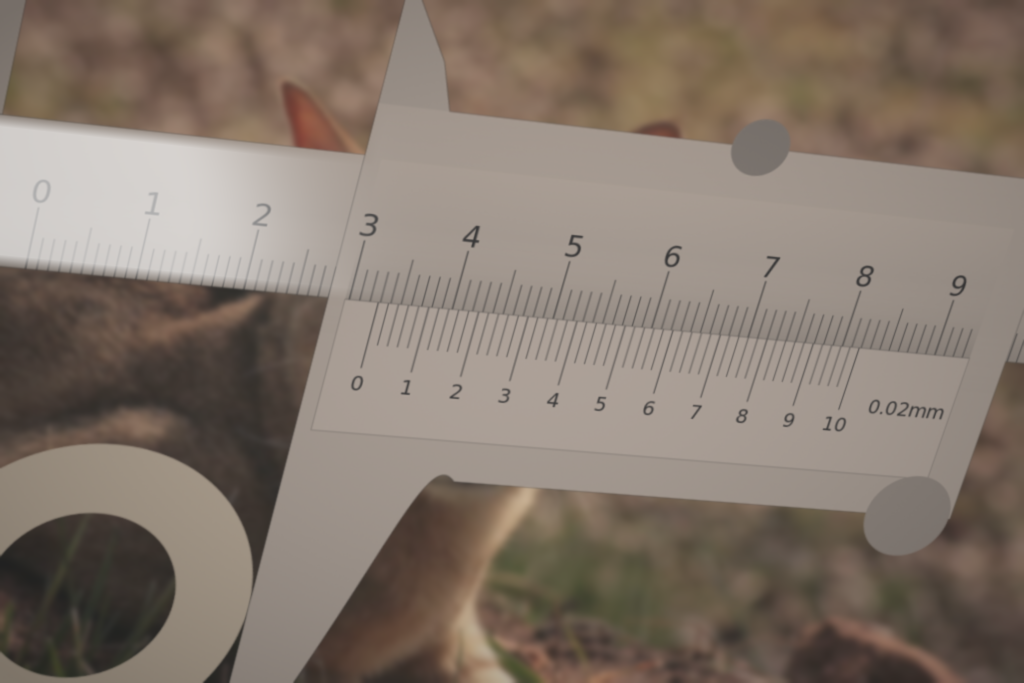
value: 32.8
